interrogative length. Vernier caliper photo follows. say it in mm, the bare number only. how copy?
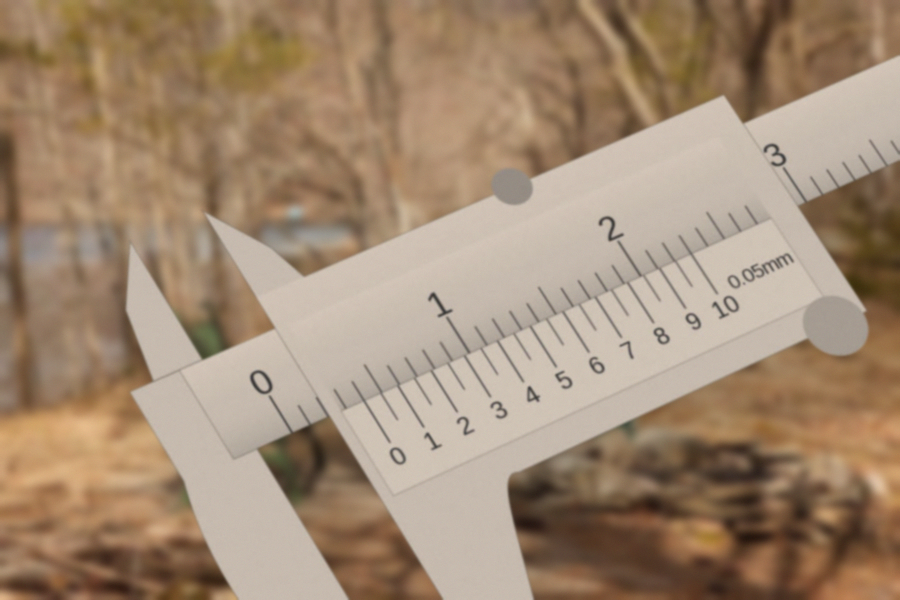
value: 4.0
